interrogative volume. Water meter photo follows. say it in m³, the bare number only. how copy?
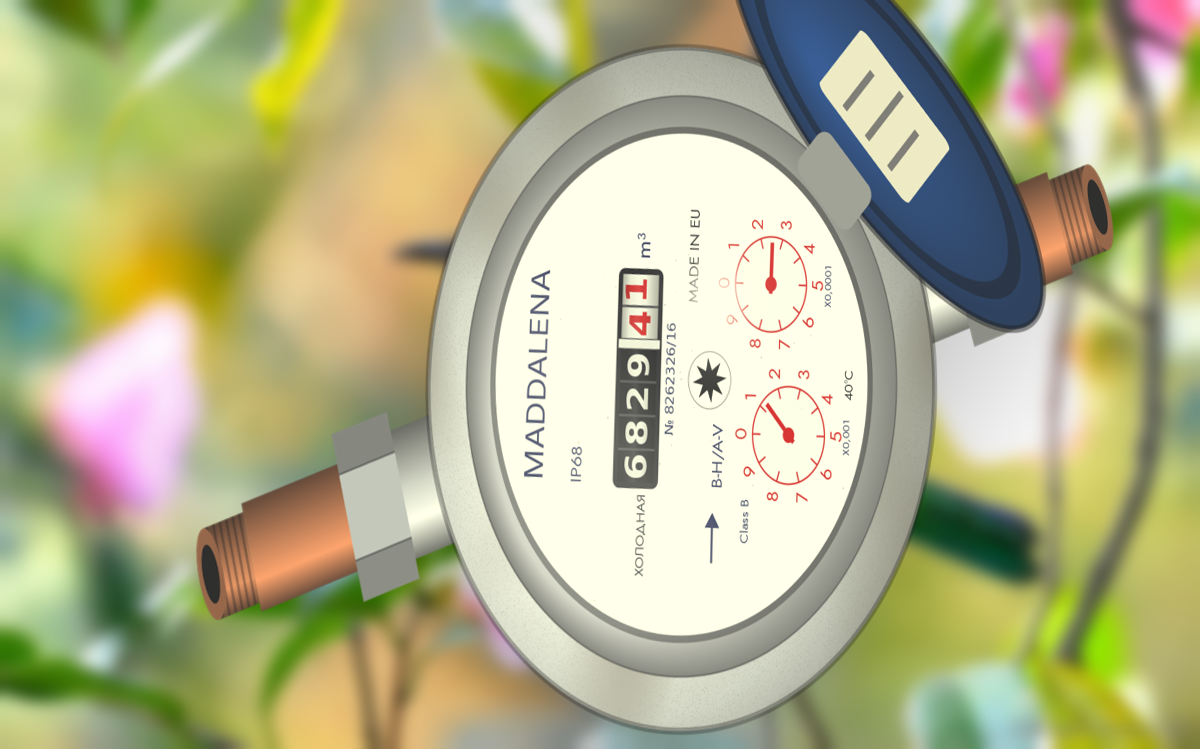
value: 6829.4112
